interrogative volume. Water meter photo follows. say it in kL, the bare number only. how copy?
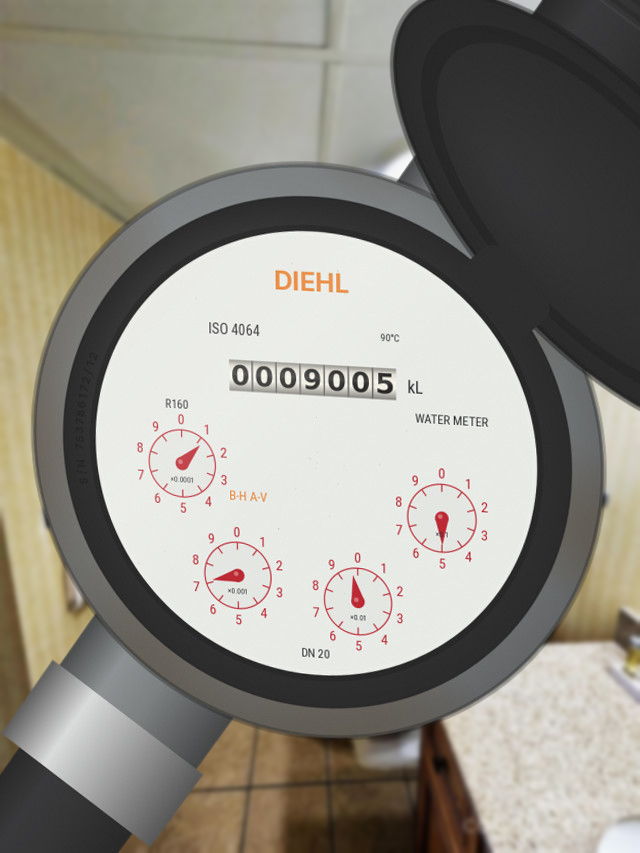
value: 9005.4971
